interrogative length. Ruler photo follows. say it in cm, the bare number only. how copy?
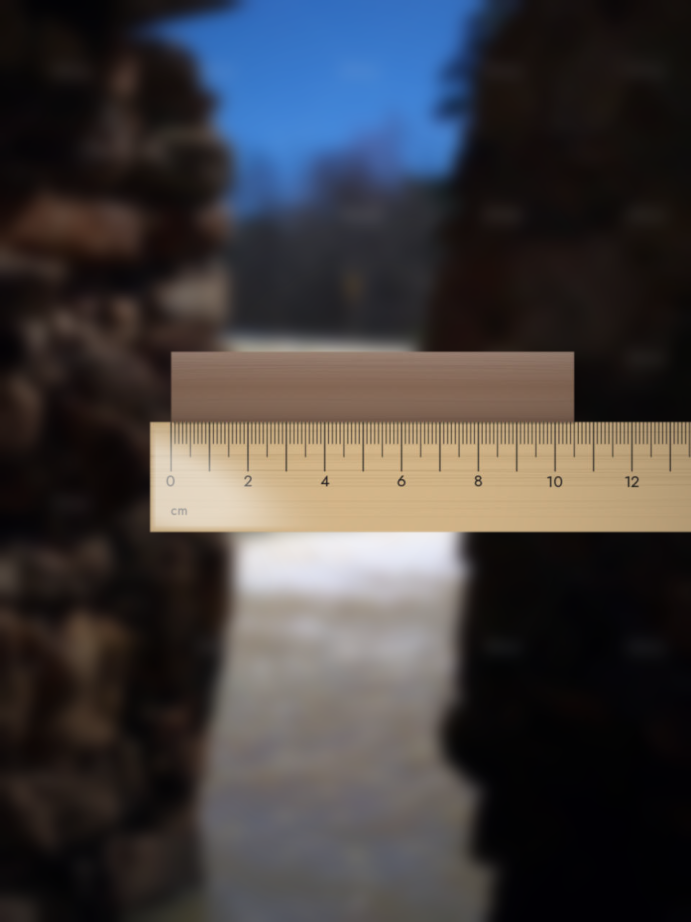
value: 10.5
